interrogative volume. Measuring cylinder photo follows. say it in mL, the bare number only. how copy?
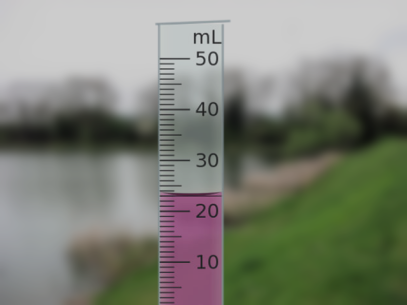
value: 23
